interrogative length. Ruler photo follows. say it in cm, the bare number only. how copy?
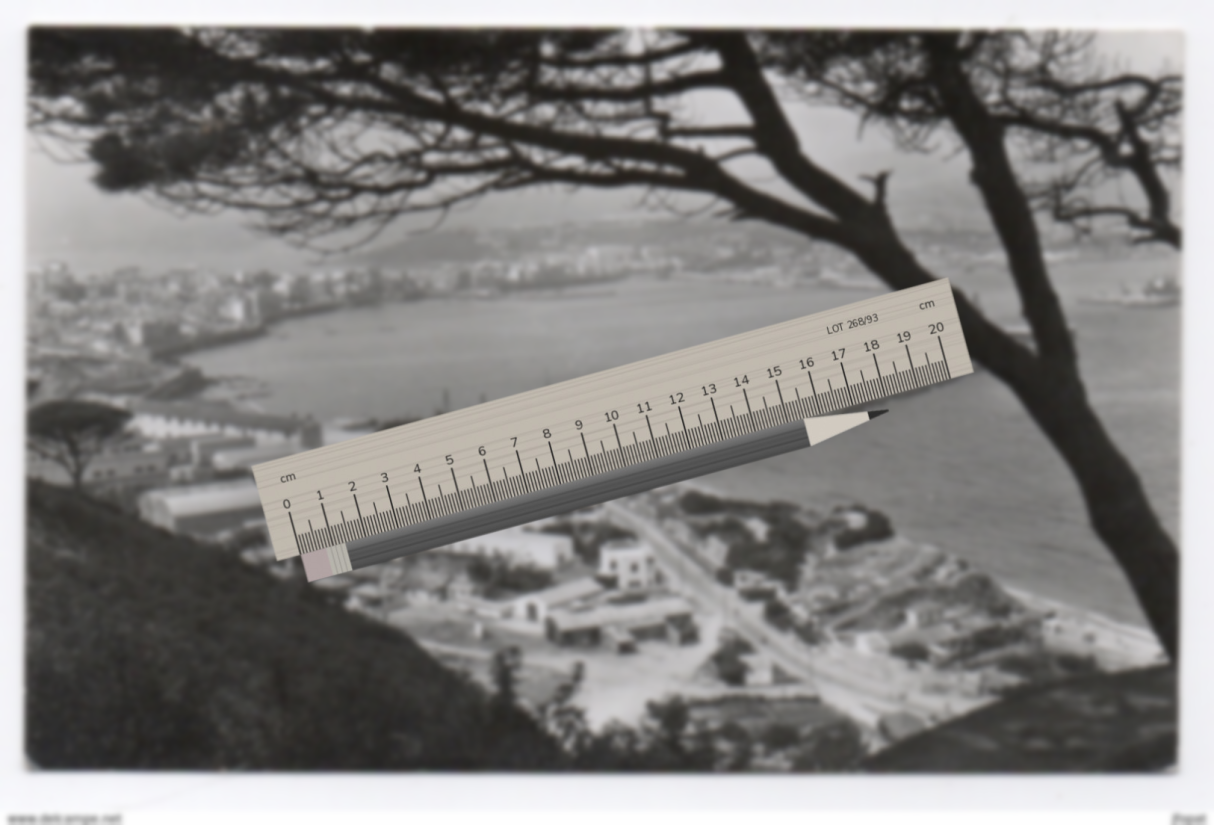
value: 18
